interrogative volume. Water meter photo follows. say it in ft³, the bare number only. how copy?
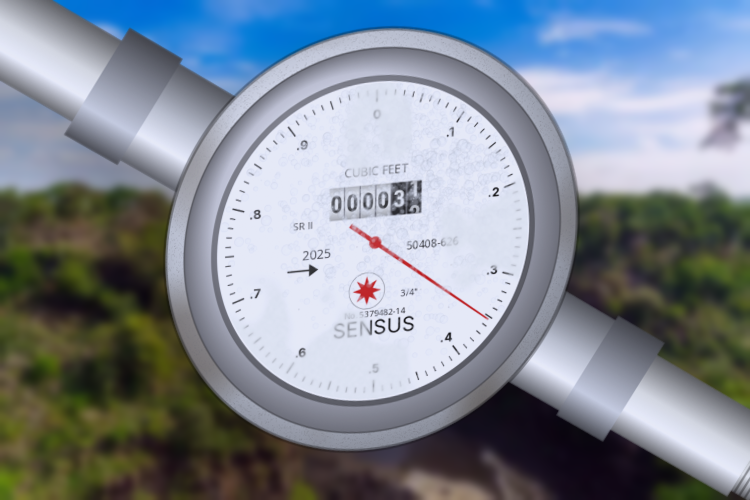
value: 31.35
